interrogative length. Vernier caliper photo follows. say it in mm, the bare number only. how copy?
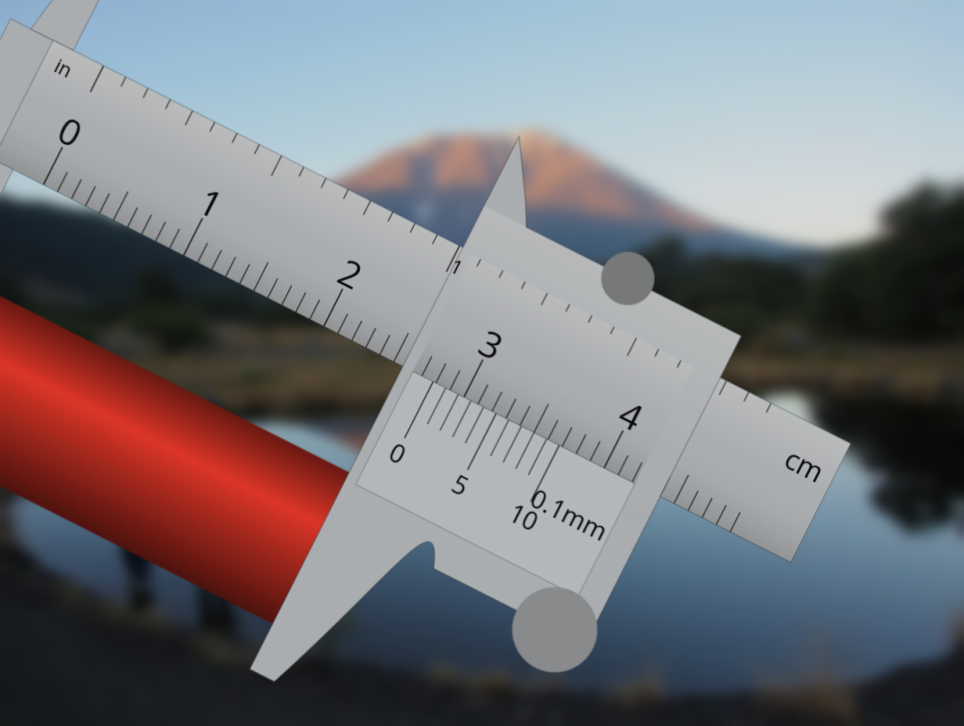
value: 27.8
